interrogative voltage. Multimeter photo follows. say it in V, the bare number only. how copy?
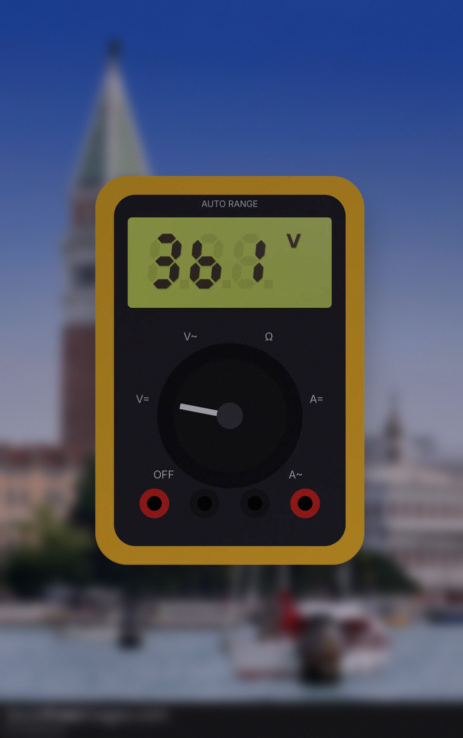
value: 361
